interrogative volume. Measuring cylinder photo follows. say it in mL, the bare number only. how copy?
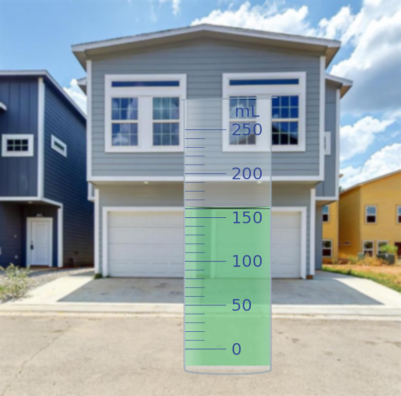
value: 160
